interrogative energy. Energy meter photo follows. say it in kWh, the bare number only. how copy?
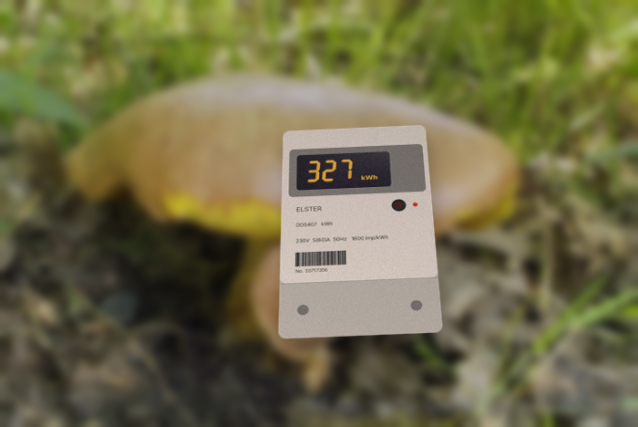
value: 327
